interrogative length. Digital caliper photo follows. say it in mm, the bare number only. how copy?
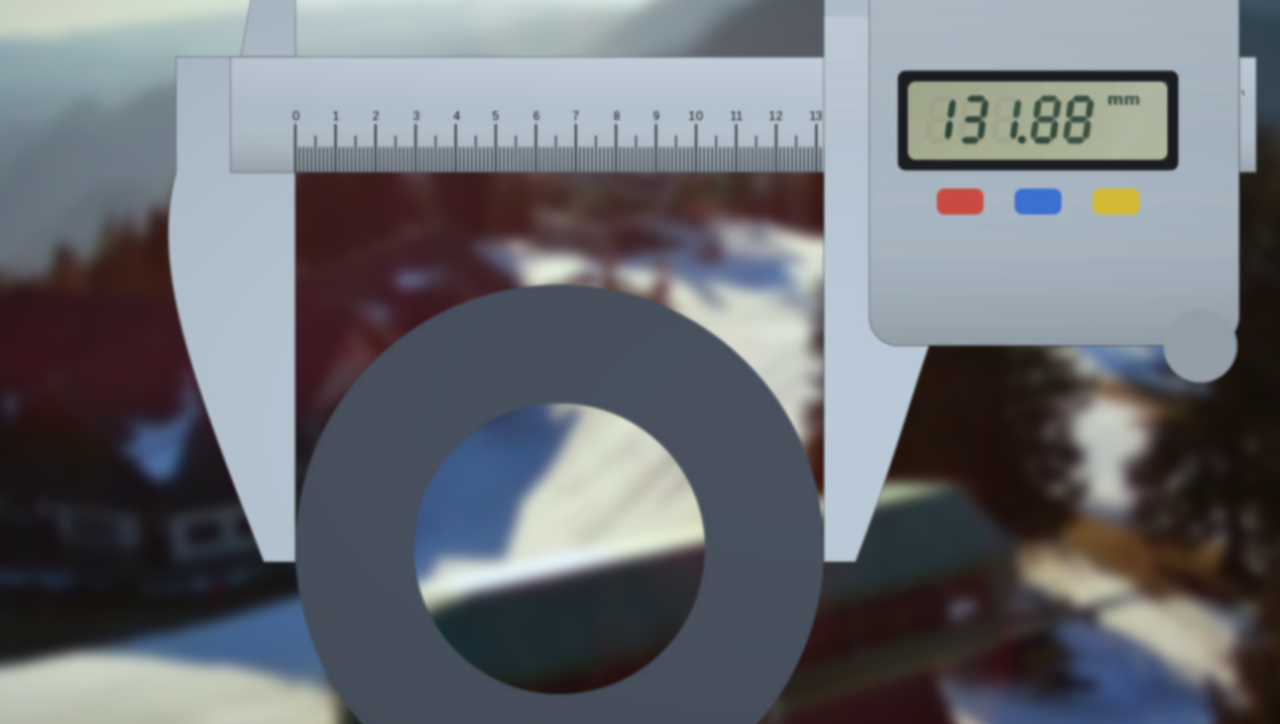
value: 131.88
